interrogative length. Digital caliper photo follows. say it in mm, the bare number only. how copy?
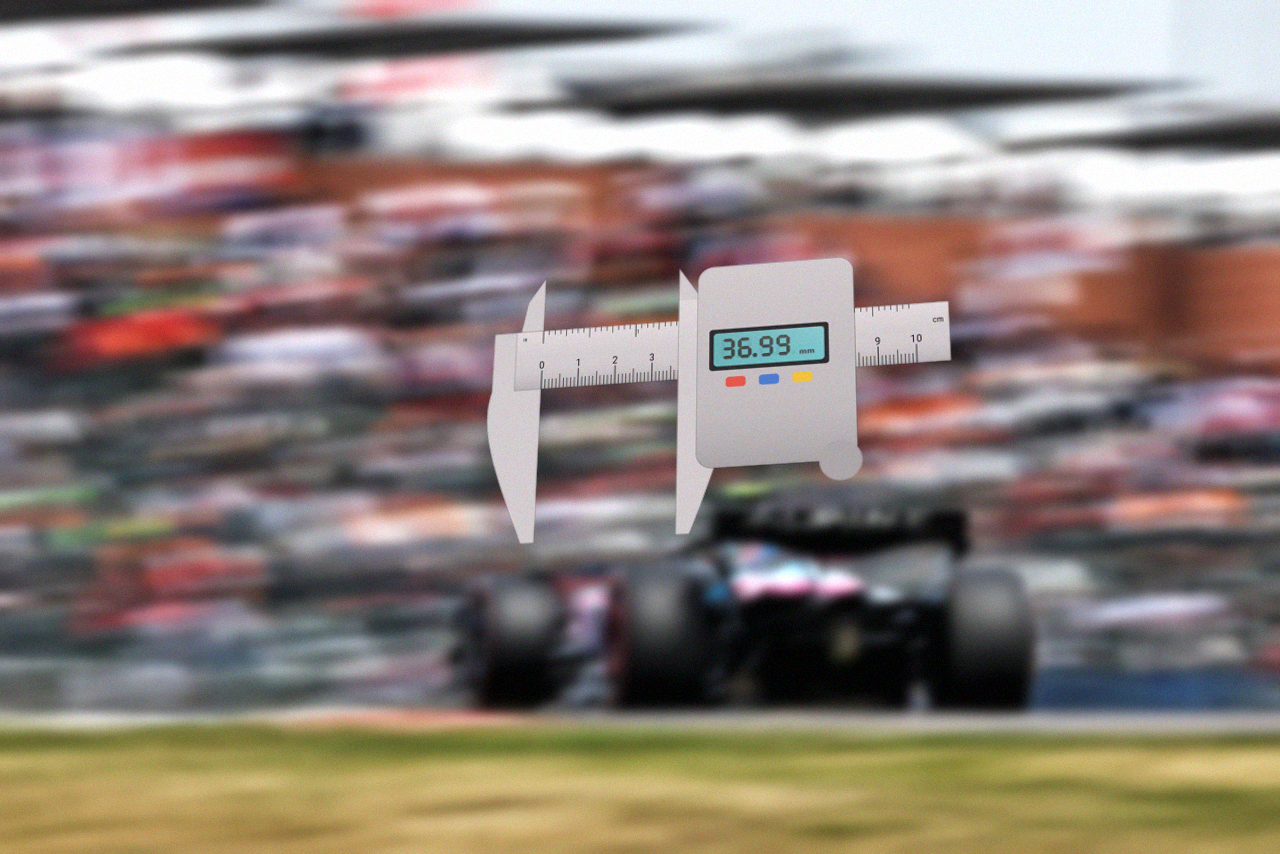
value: 36.99
